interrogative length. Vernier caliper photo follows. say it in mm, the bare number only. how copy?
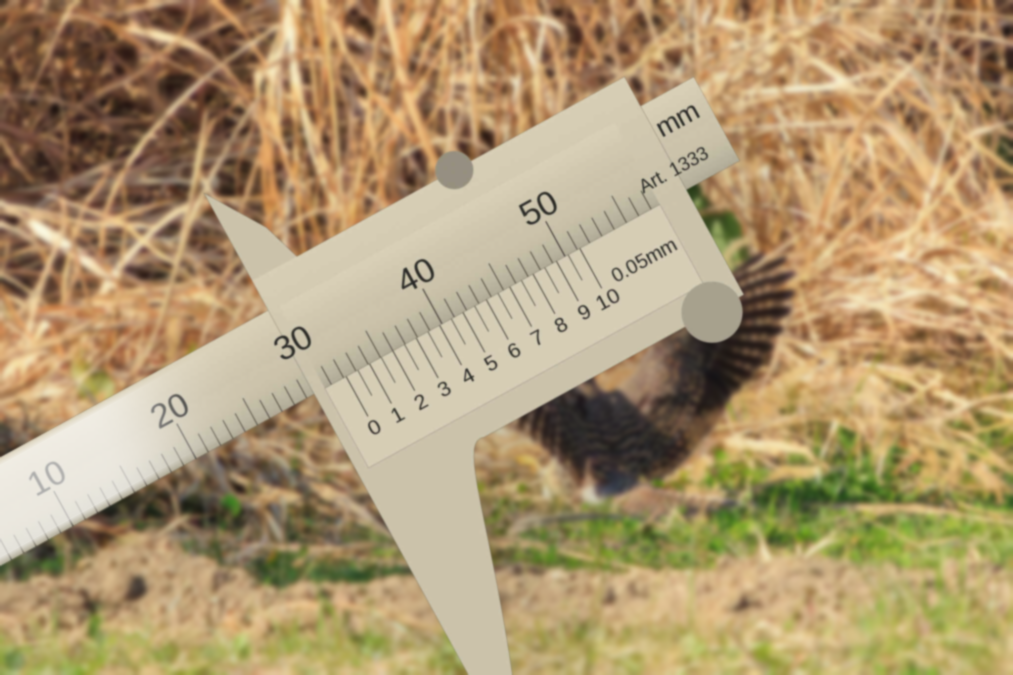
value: 32.2
